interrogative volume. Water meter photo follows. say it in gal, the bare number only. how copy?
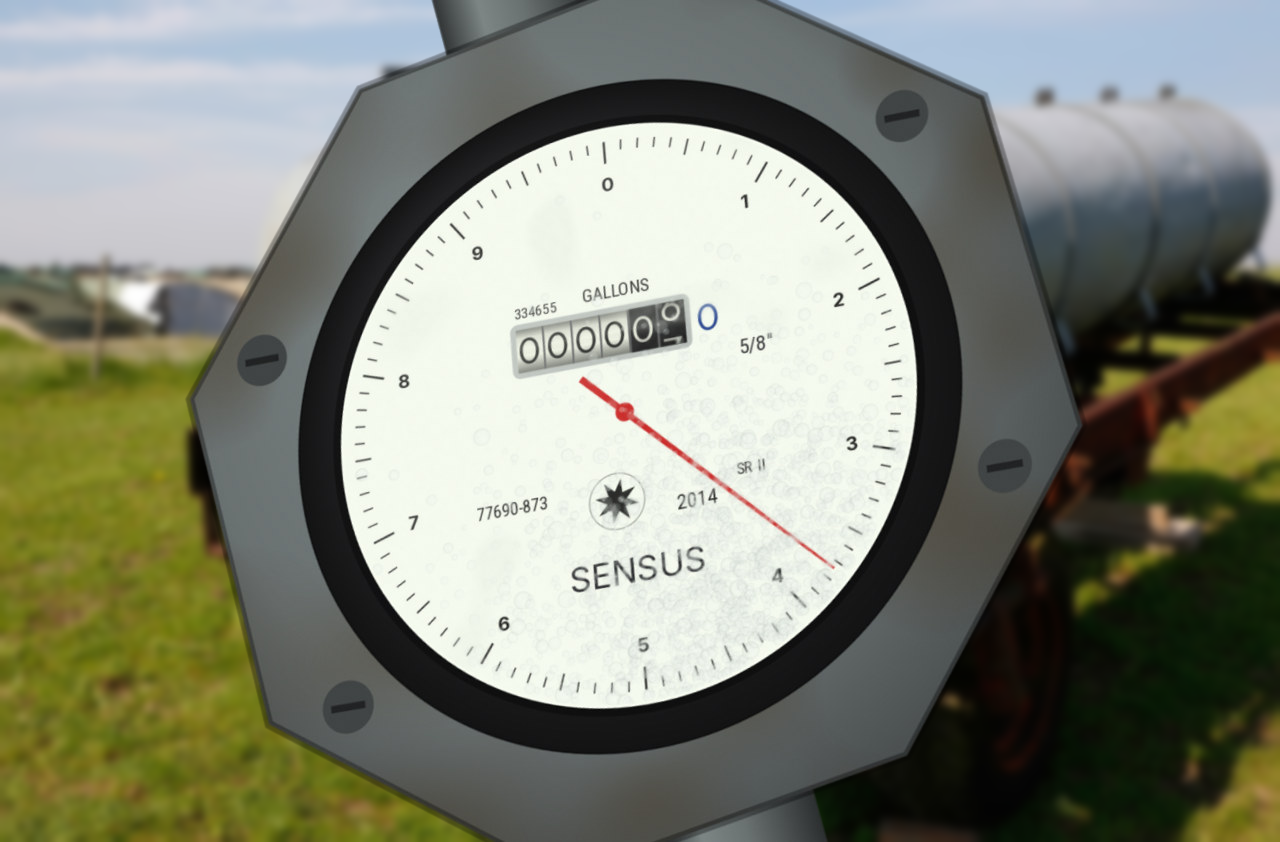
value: 63.7
